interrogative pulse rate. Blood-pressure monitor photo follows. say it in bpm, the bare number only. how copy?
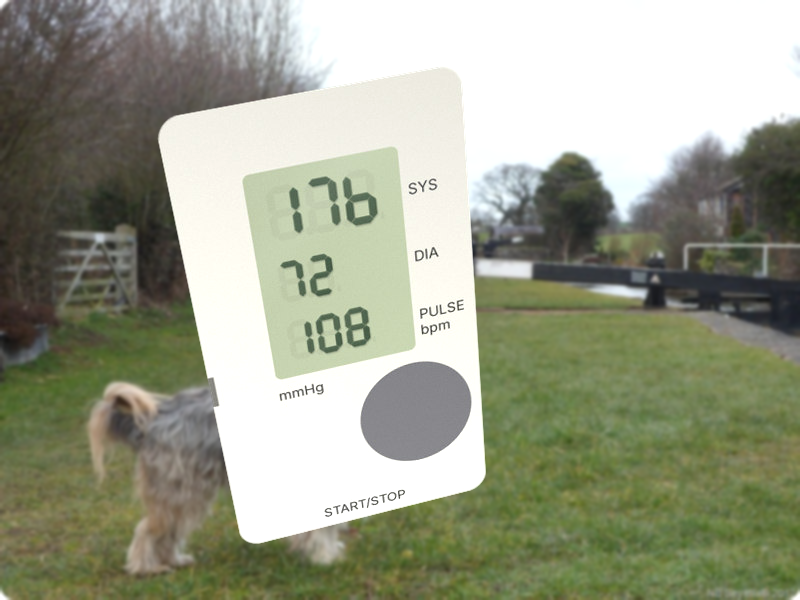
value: 108
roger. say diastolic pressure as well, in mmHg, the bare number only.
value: 72
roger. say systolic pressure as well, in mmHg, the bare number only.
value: 176
